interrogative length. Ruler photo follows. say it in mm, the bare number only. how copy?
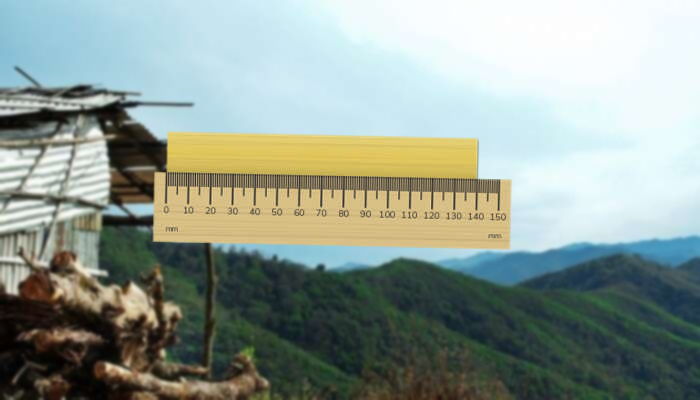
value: 140
